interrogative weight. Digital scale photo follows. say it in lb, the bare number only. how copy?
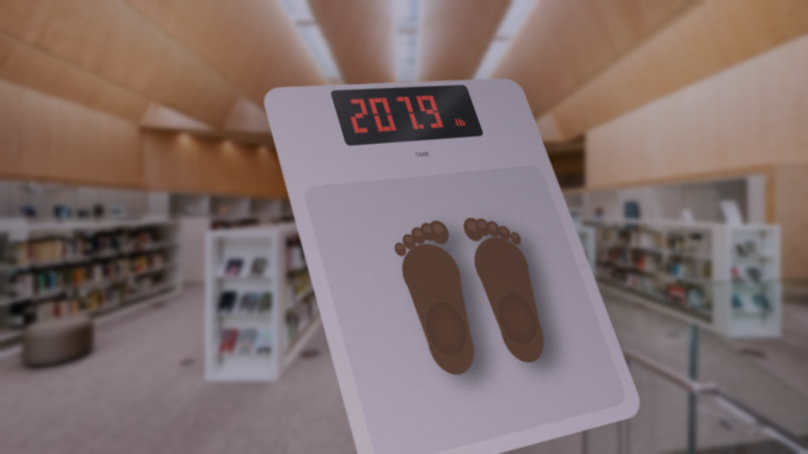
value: 207.9
